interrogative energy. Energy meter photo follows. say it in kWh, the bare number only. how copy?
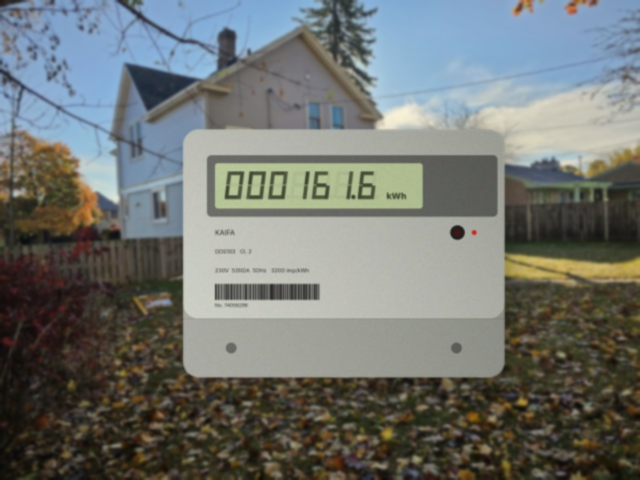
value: 161.6
